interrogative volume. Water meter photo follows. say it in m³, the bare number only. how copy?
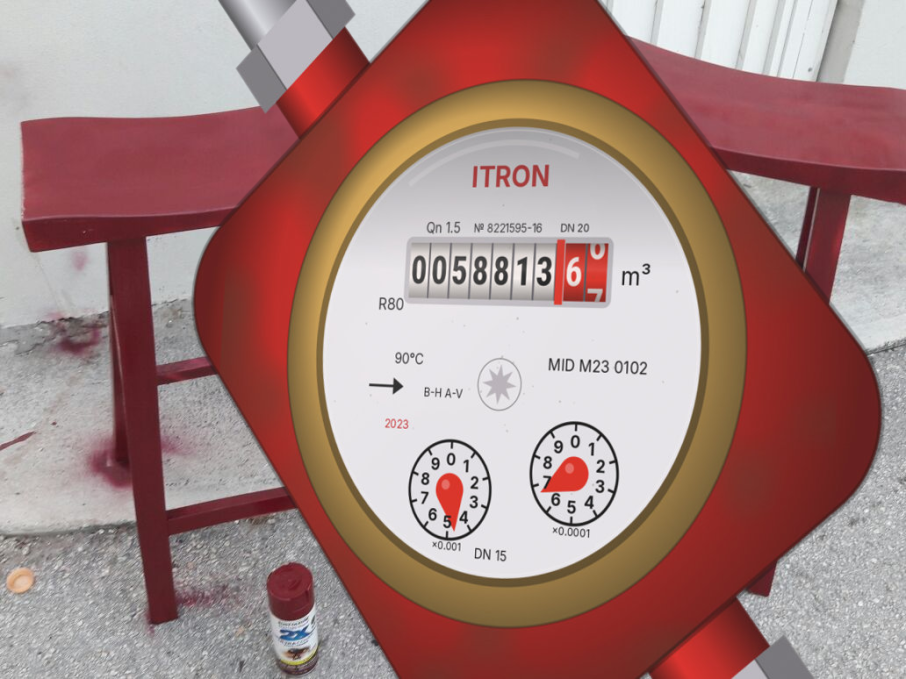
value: 58813.6646
